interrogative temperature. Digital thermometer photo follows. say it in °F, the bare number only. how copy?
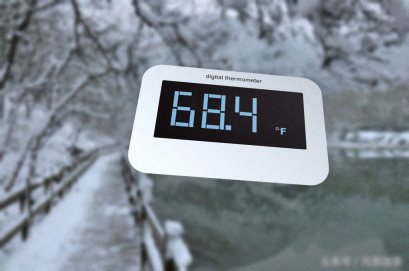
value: 68.4
